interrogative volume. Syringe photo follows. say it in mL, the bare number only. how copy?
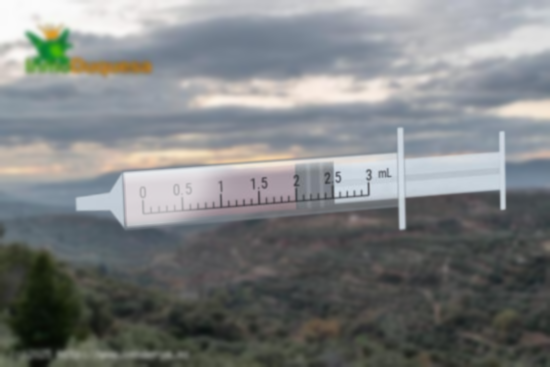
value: 2
